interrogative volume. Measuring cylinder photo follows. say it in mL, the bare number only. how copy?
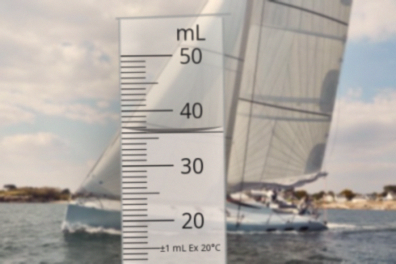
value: 36
